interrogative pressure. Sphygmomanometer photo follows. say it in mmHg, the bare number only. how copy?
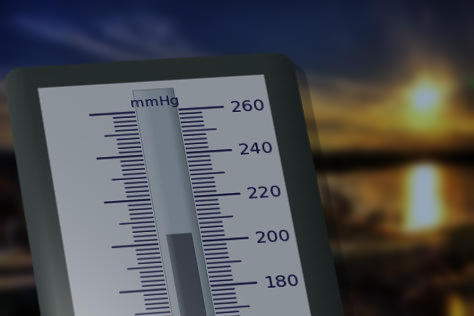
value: 204
